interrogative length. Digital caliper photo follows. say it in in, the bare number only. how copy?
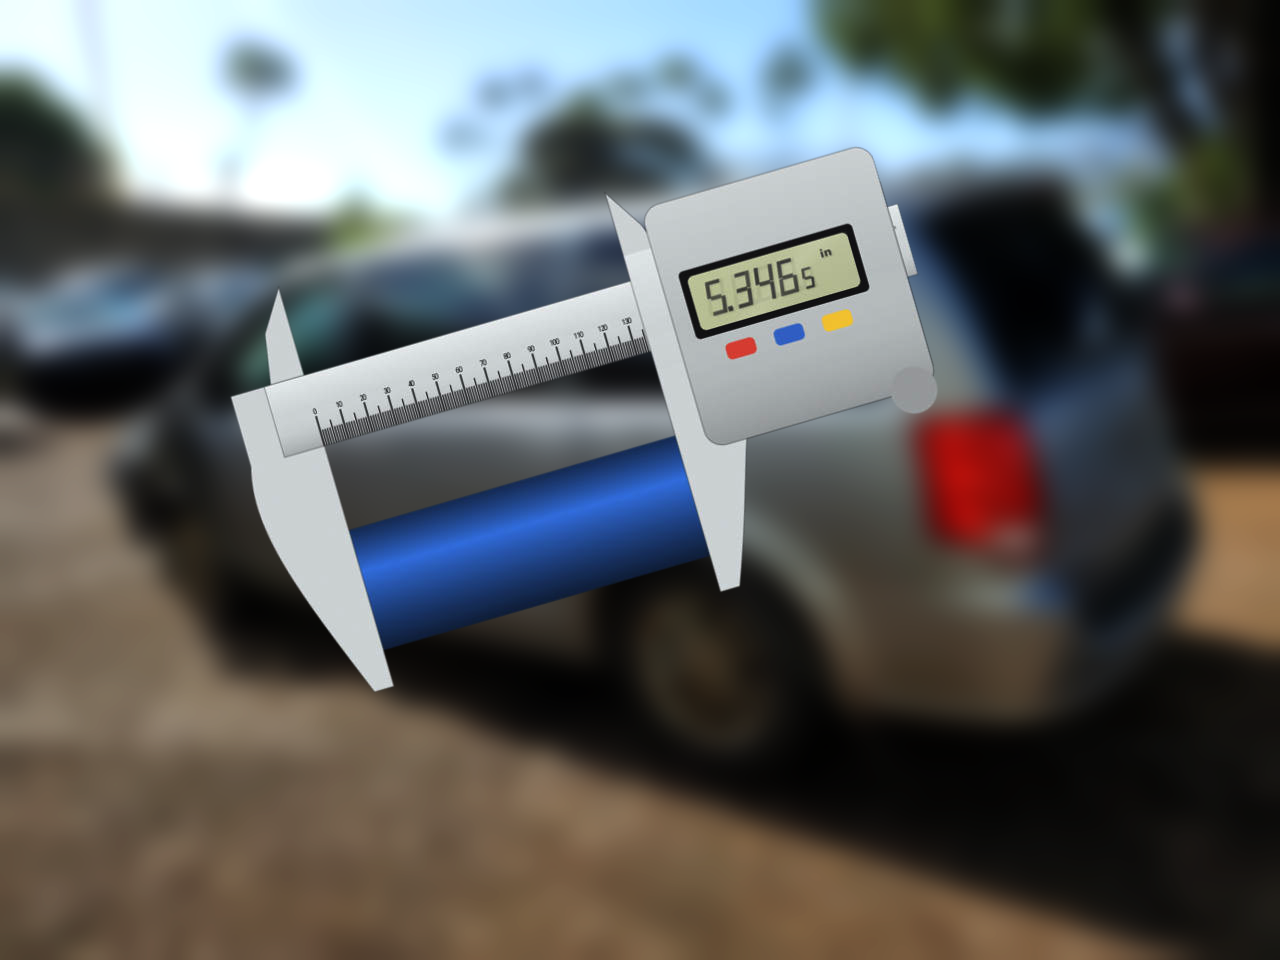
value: 5.3465
